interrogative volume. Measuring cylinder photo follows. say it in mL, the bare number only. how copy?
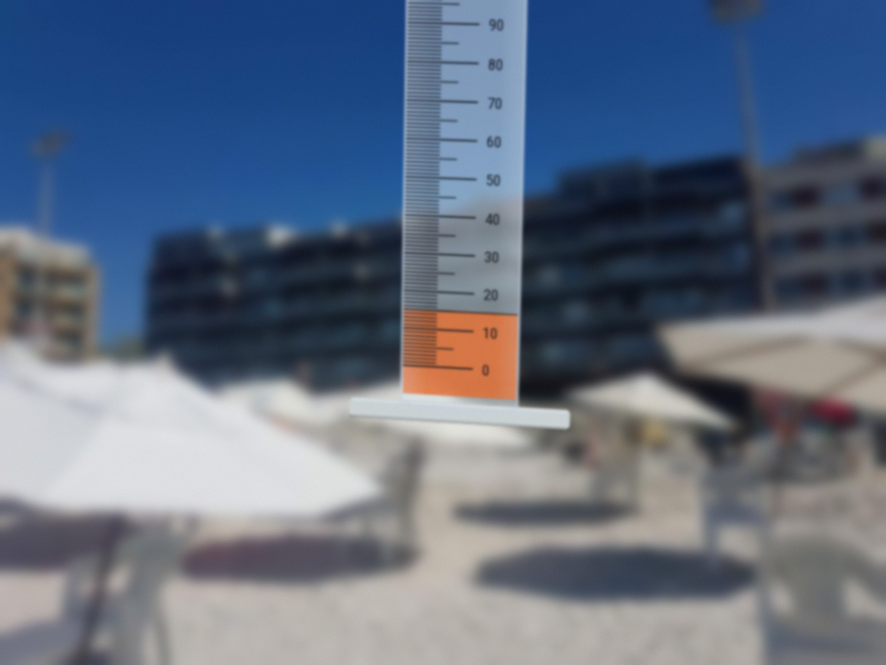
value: 15
